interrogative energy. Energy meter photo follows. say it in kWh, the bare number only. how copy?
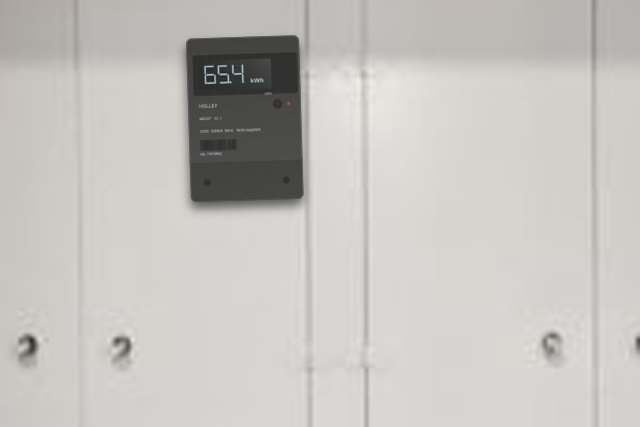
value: 65.4
